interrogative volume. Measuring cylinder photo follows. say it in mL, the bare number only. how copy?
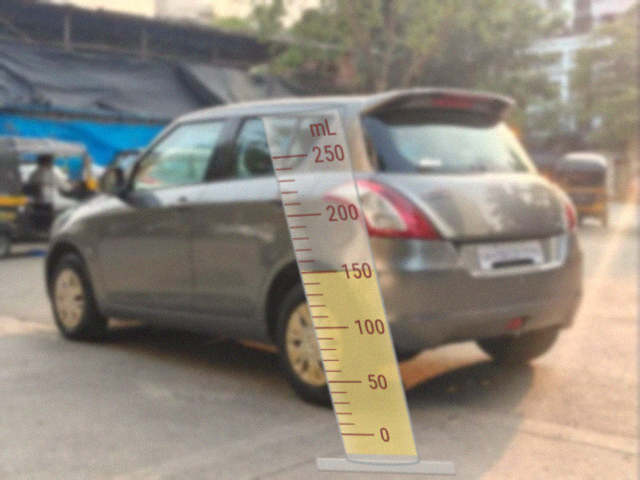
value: 150
